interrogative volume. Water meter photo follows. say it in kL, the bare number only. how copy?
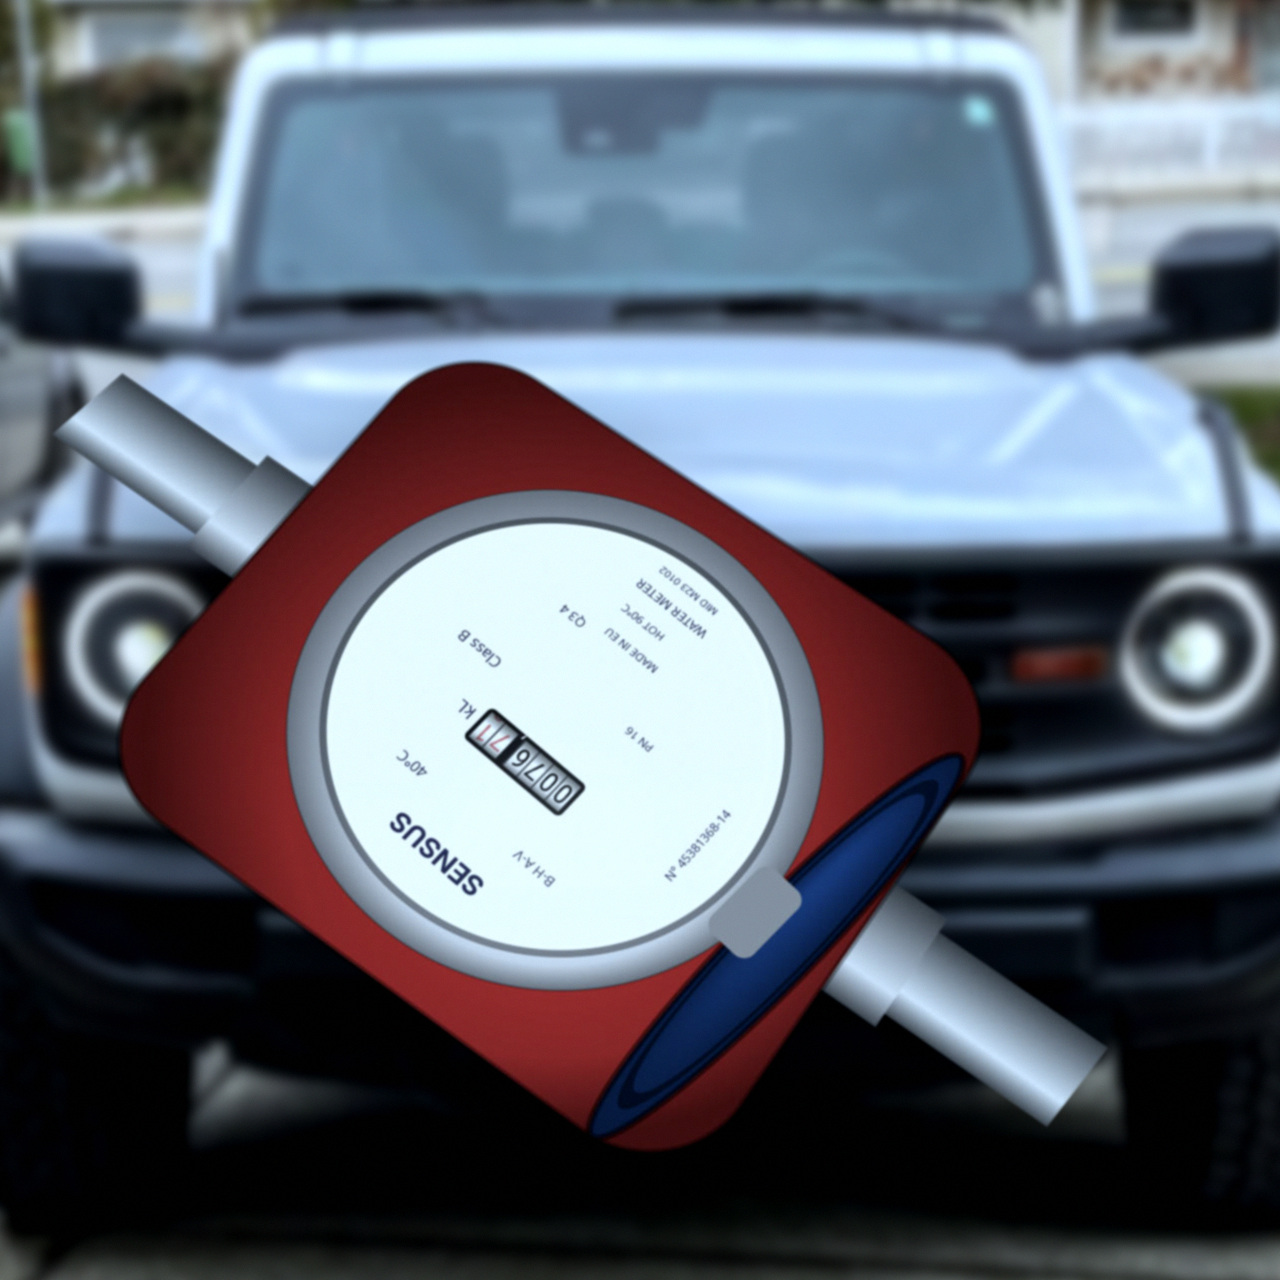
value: 76.71
